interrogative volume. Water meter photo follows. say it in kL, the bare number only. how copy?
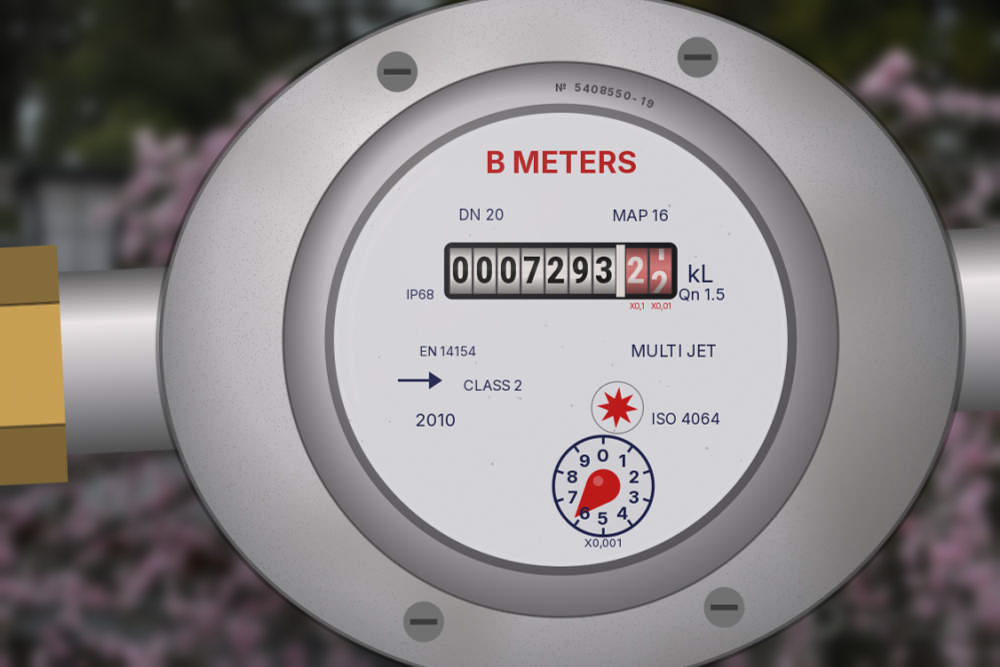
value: 7293.216
